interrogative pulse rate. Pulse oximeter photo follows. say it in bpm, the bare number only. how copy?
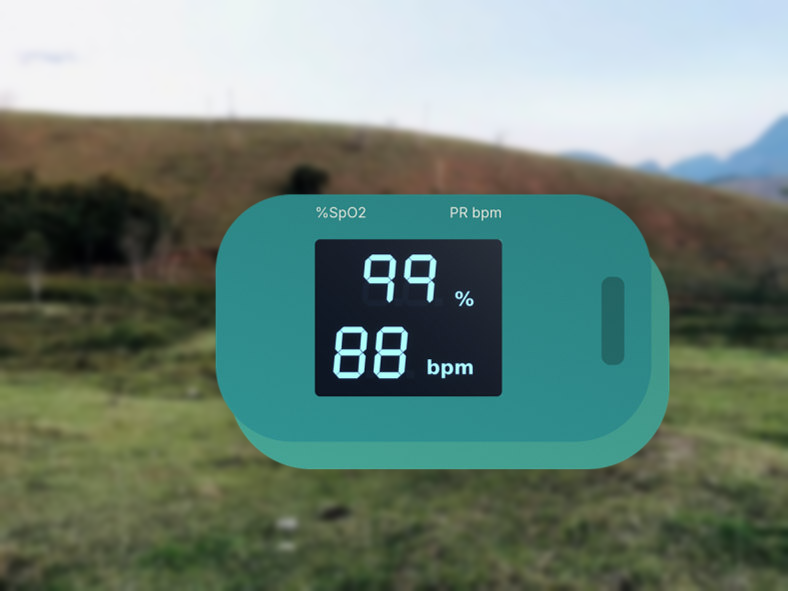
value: 88
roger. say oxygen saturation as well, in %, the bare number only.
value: 99
